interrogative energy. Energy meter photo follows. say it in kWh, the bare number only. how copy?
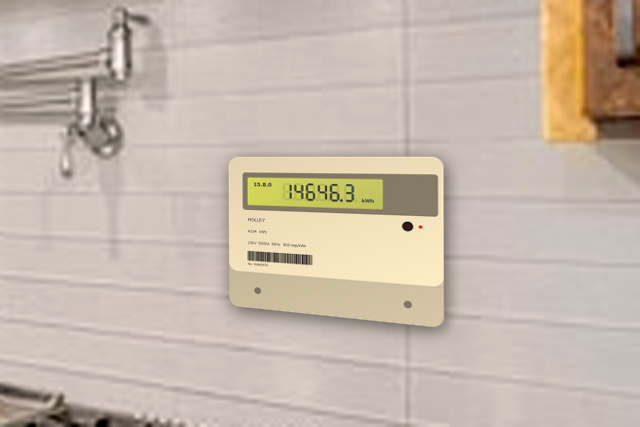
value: 14646.3
